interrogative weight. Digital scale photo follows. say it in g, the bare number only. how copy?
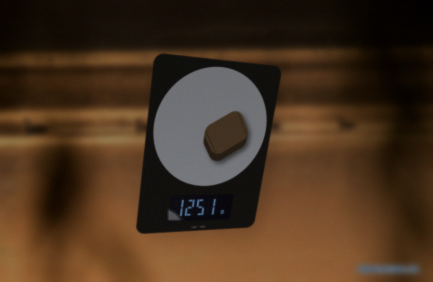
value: 1251
